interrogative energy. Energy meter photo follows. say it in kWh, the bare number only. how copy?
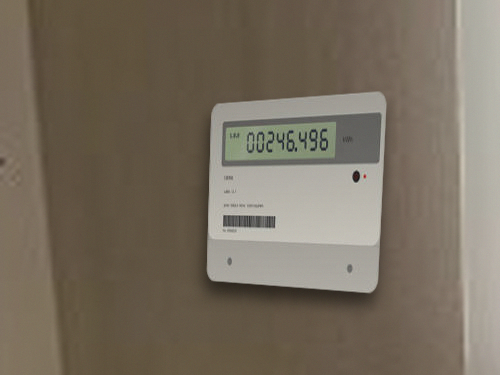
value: 246.496
